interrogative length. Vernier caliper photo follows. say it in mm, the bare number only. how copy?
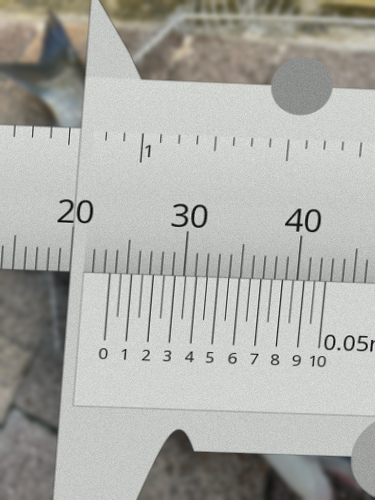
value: 23.5
